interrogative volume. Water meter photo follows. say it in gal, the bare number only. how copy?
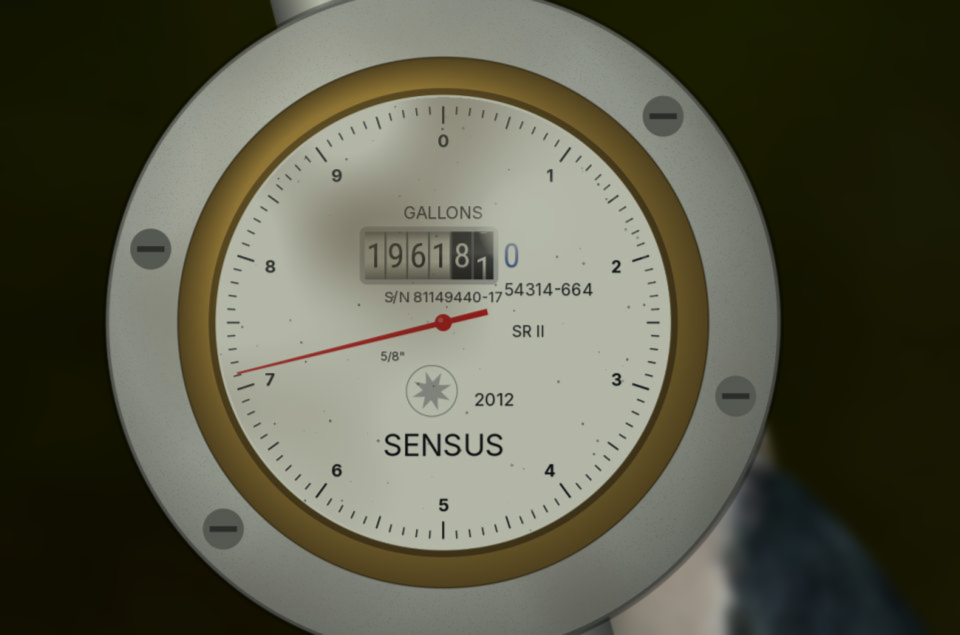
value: 1961807.1
